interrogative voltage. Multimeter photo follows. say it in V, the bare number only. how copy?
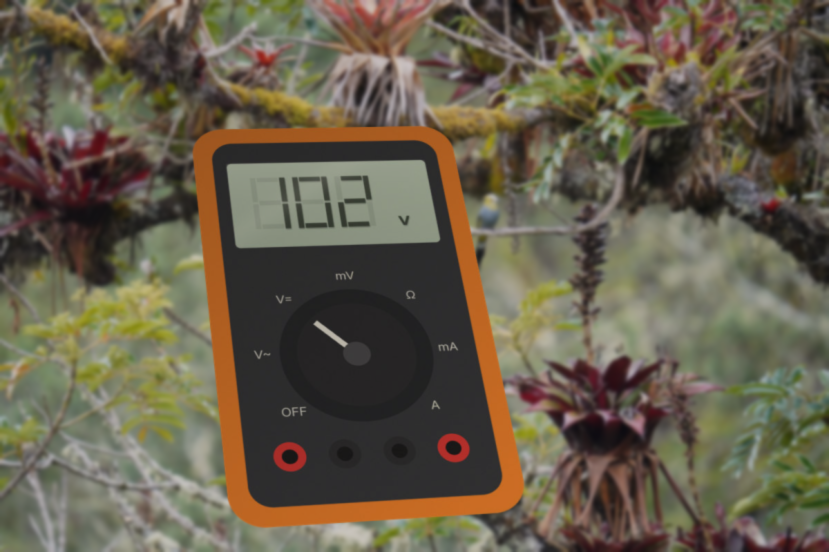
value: 102
